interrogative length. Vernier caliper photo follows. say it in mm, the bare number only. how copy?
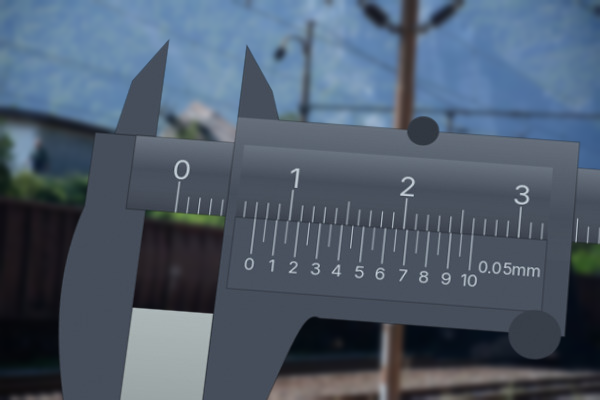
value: 7.0
